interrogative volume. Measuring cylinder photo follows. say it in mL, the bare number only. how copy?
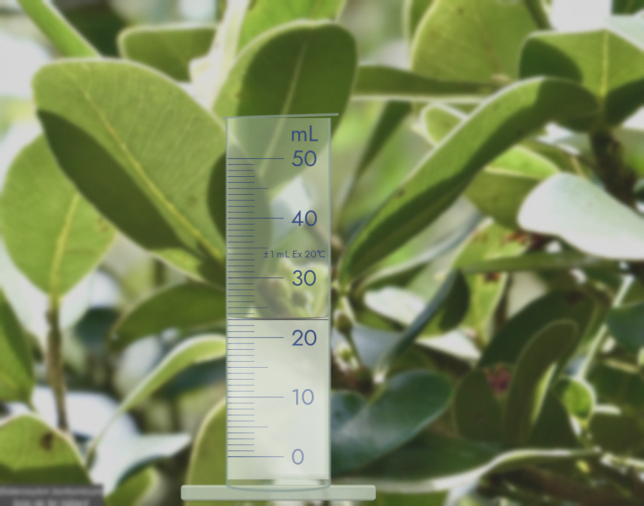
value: 23
